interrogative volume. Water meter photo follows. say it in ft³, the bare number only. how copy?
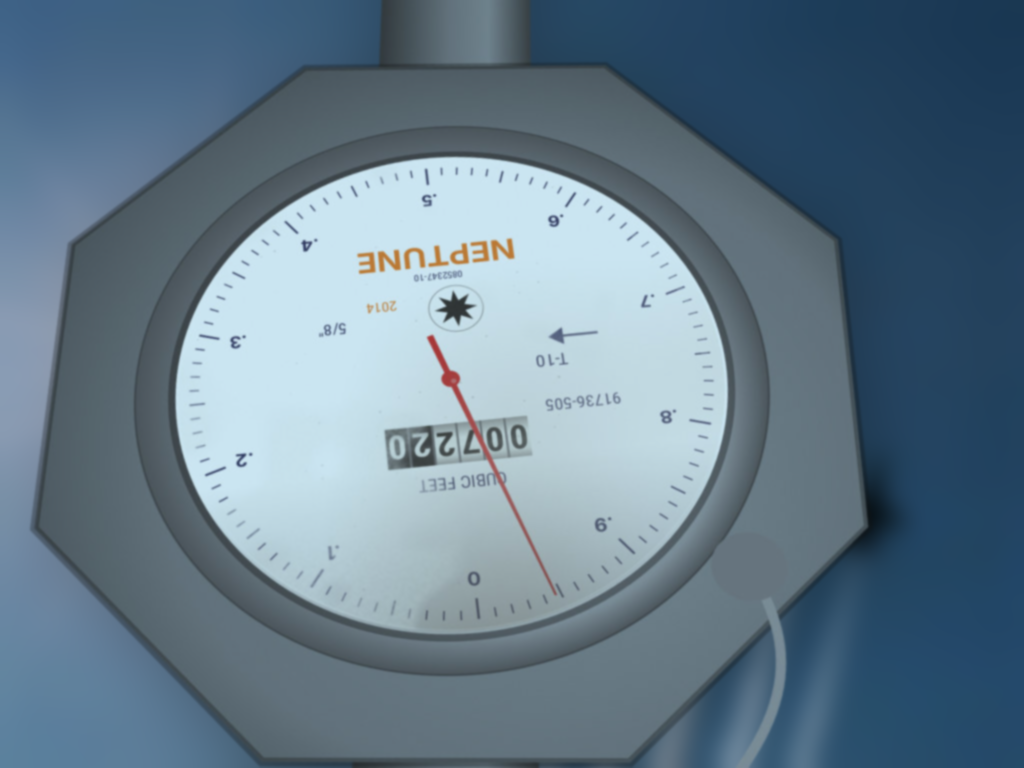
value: 7219.95
